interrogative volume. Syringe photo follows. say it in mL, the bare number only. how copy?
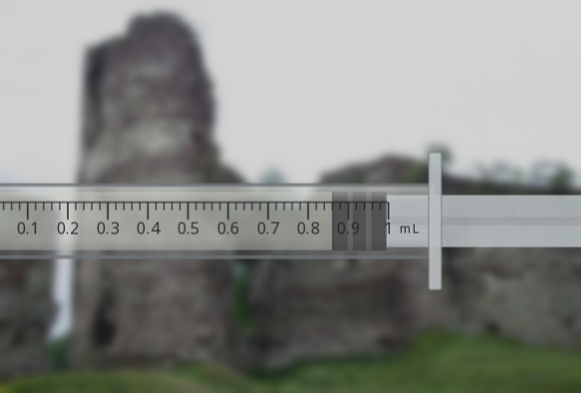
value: 0.86
